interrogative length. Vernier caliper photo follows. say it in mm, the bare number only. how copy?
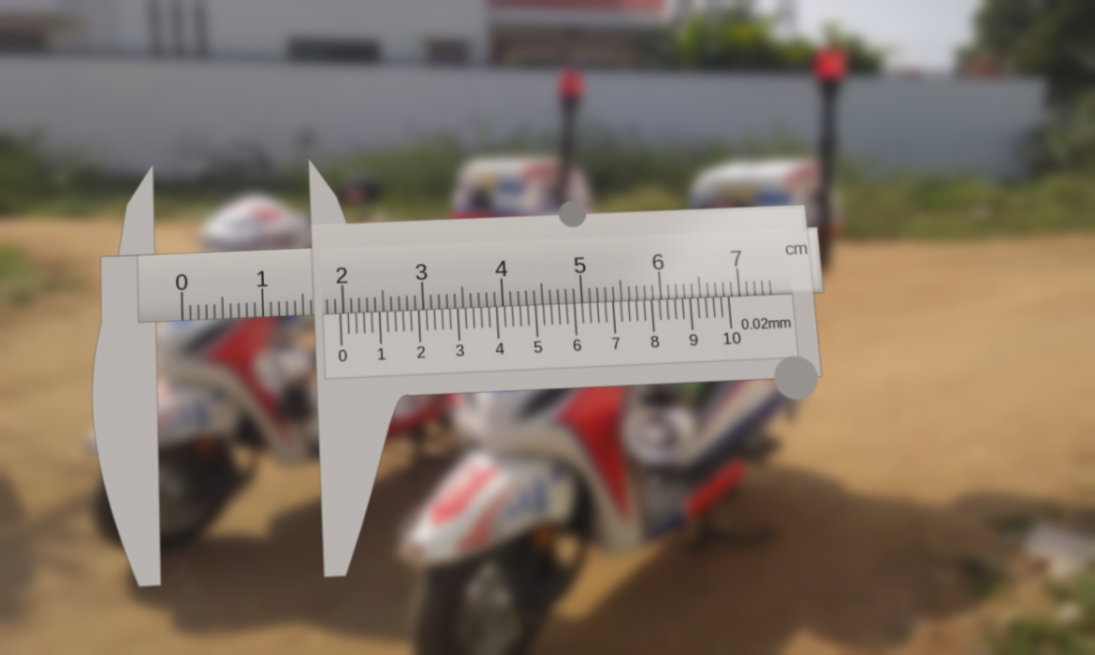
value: 19.6
